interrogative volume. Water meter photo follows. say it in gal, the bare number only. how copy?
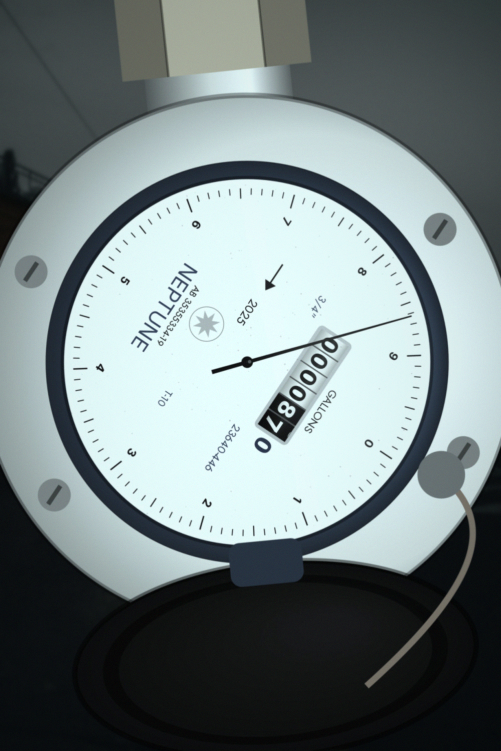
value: 868.6
